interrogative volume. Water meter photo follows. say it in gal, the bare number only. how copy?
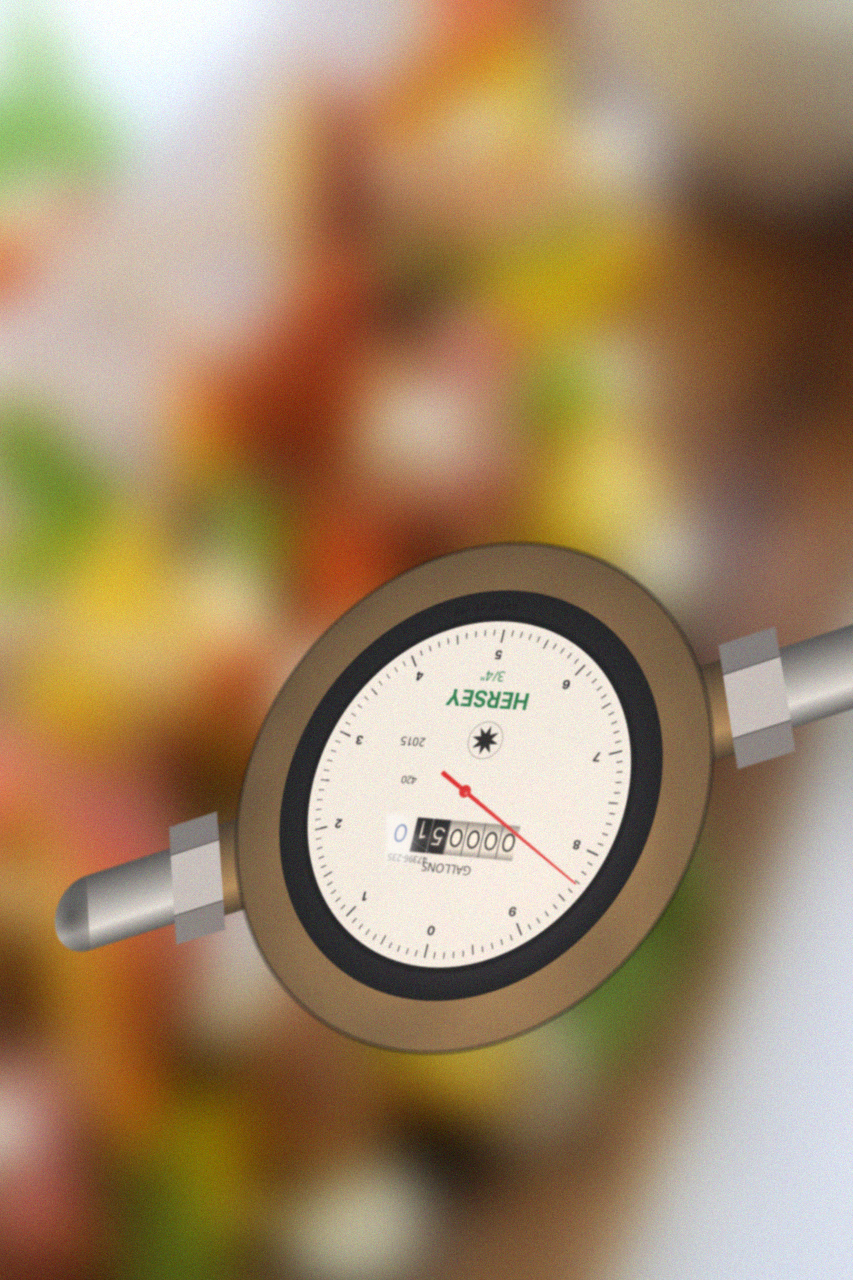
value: 508.3
